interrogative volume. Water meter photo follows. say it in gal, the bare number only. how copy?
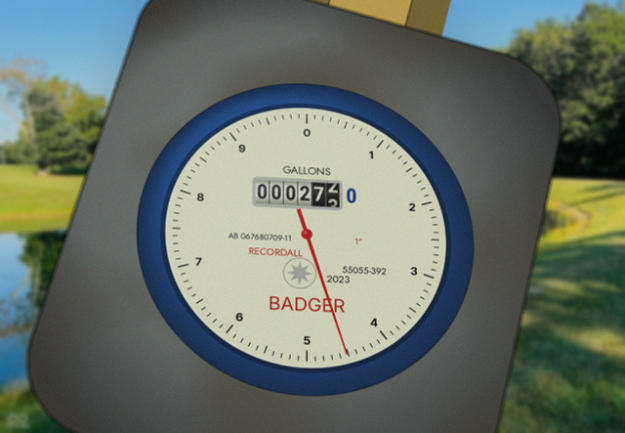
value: 2724.5
